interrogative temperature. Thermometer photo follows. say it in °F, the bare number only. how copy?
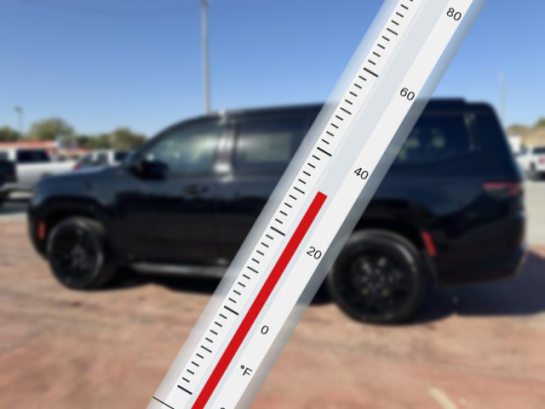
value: 32
